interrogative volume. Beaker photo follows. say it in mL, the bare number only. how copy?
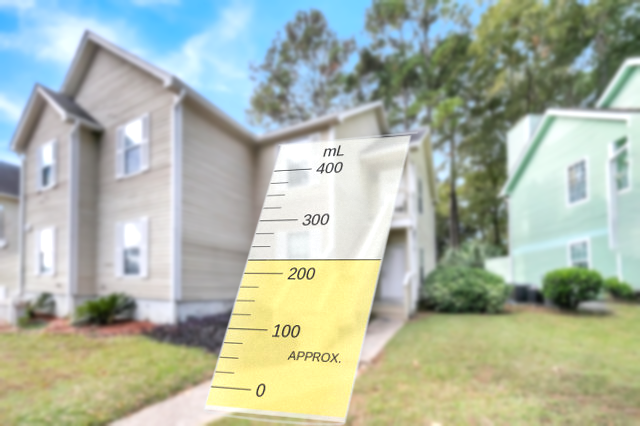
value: 225
